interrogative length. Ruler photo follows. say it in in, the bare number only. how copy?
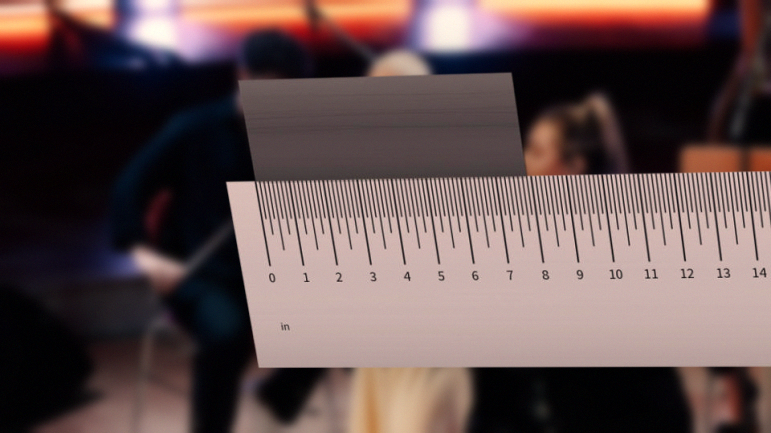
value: 7.875
